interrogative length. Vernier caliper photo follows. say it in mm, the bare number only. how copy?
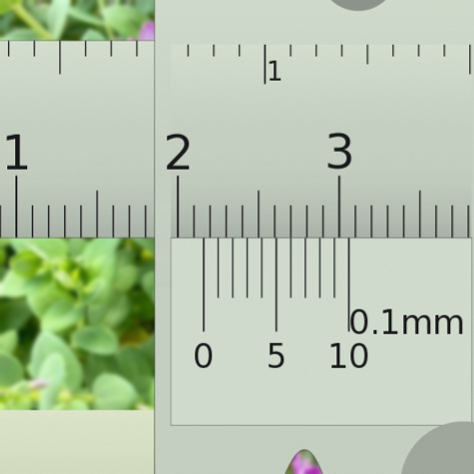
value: 21.6
